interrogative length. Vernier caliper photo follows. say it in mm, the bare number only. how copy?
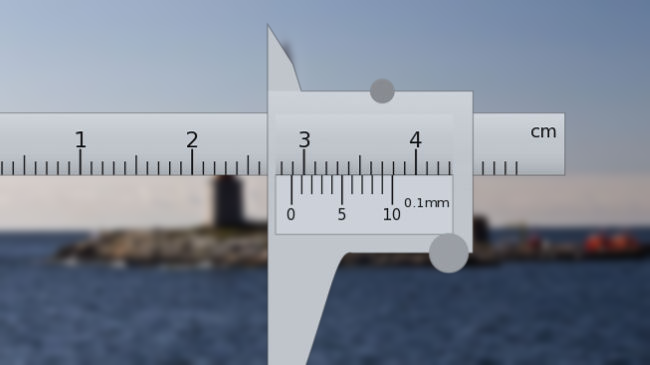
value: 28.9
